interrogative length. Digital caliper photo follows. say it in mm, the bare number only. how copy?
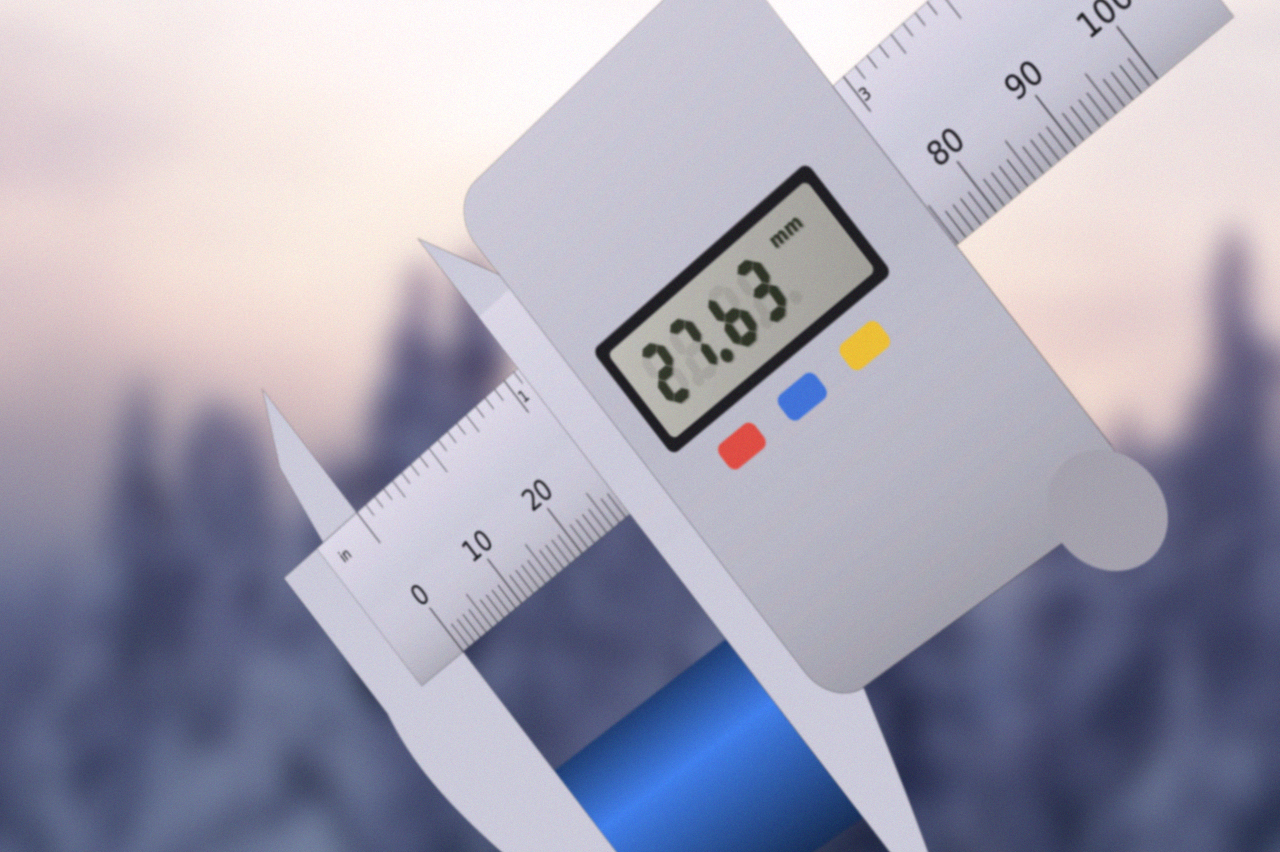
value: 27.63
